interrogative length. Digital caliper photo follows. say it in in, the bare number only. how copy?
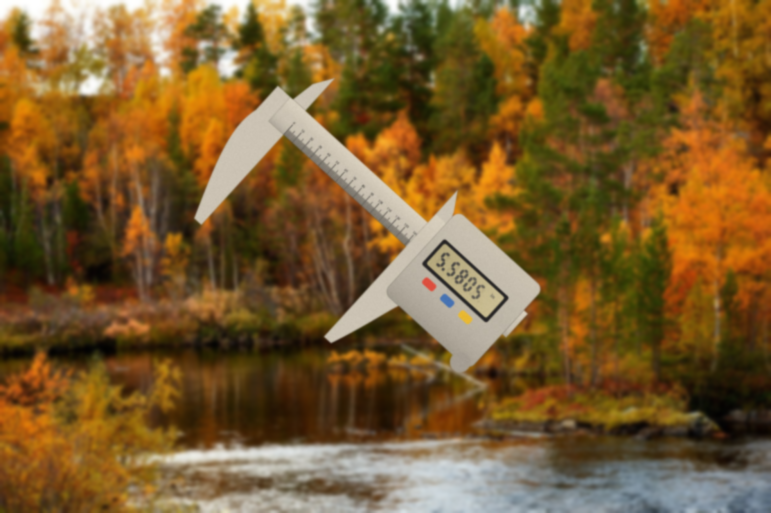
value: 5.5805
